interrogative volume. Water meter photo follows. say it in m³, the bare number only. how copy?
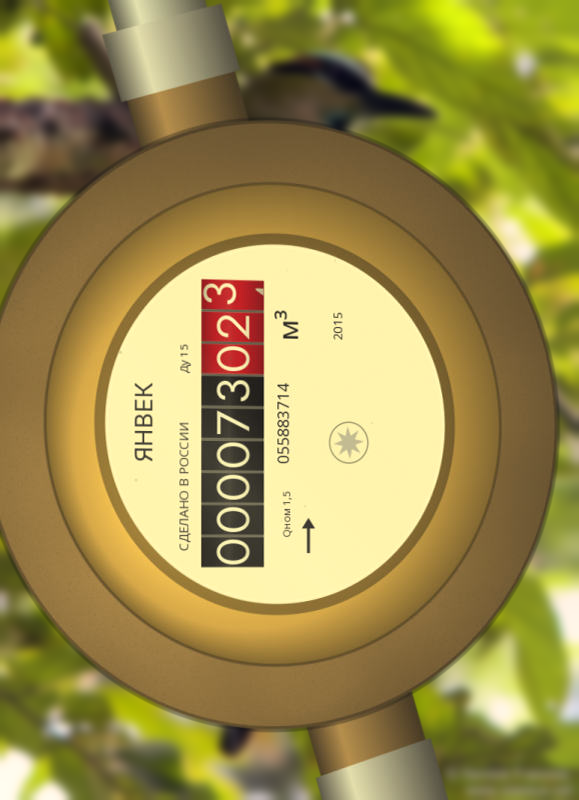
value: 73.023
